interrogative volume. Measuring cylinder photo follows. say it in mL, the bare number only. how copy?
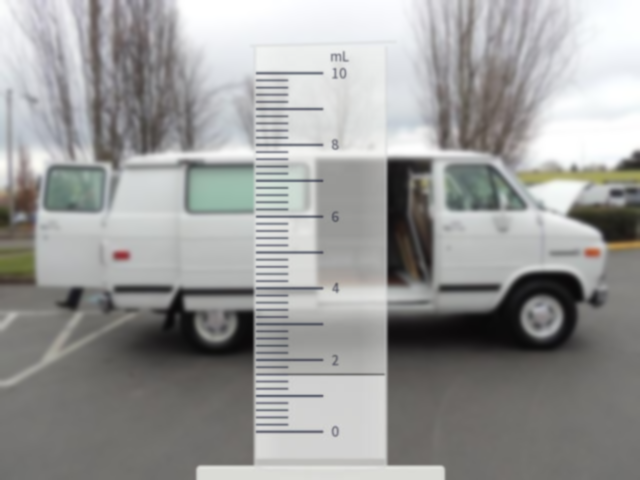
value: 1.6
